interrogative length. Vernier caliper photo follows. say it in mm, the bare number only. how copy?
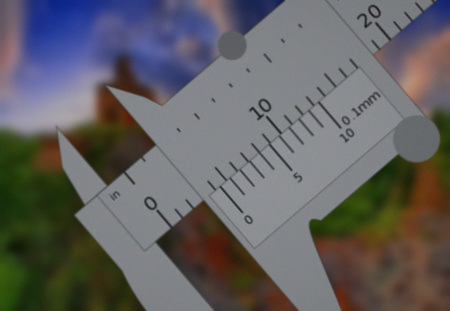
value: 4.4
